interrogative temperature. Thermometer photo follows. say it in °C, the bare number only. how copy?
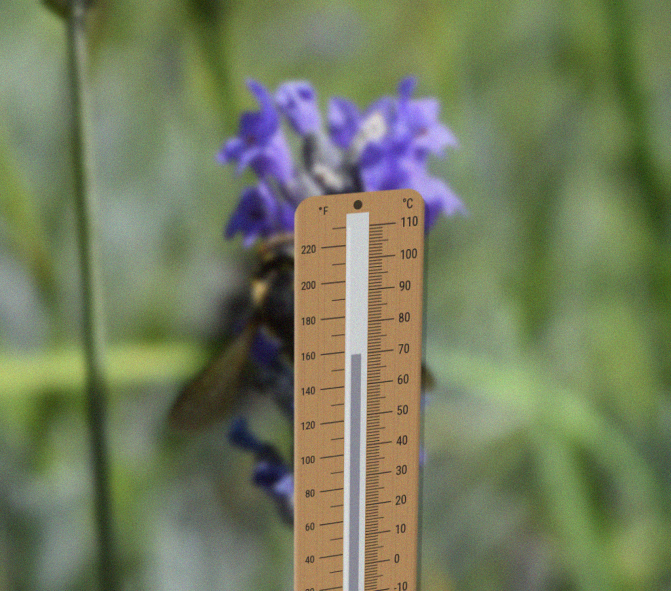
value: 70
